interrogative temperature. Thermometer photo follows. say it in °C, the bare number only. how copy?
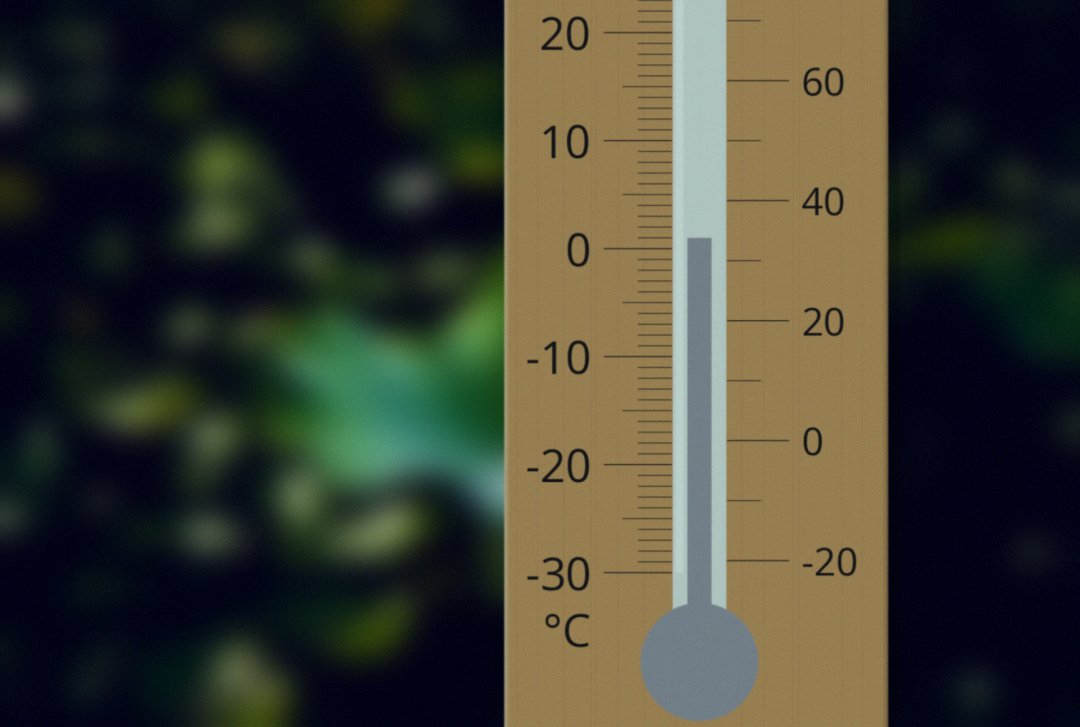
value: 1
